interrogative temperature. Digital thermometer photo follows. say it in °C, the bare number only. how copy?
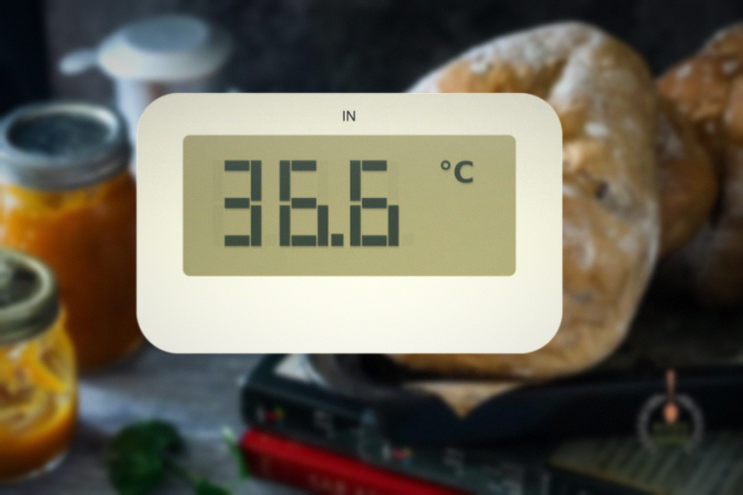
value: 36.6
